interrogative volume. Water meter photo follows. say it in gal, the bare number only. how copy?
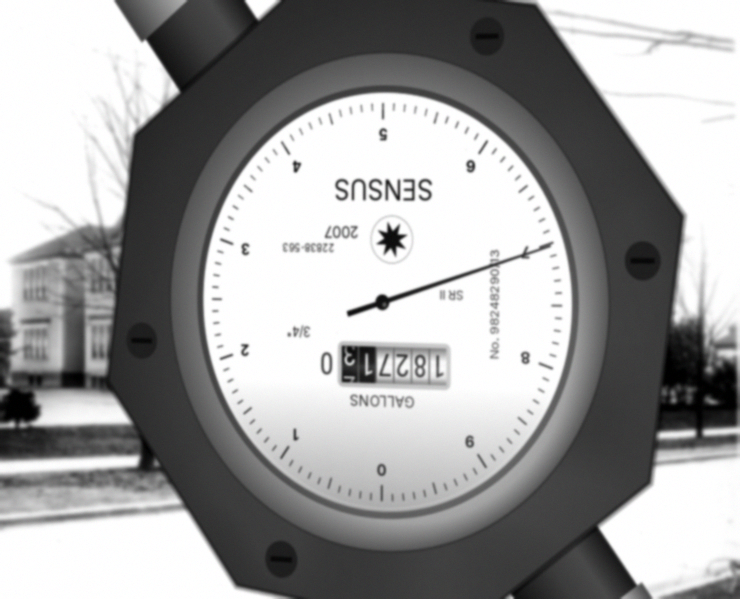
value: 1827127.0
